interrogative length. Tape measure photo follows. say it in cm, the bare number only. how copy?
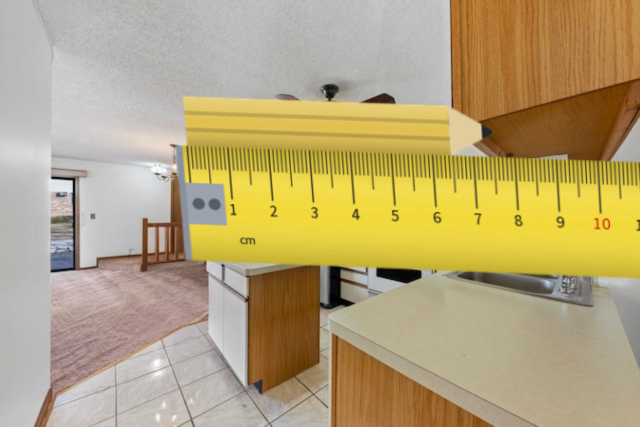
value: 7.5
